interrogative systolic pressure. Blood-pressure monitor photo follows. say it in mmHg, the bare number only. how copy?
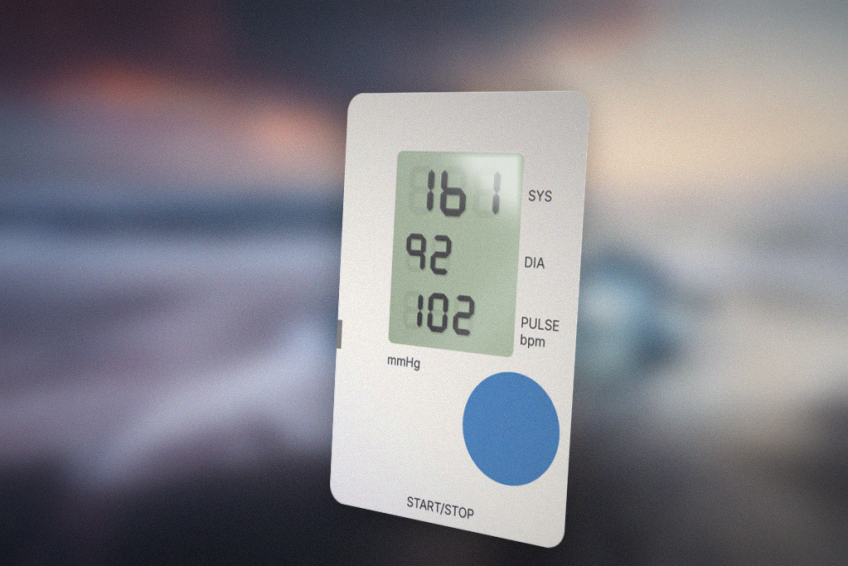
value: 161
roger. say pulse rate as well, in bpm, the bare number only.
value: 102
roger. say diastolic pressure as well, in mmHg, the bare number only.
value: 92
